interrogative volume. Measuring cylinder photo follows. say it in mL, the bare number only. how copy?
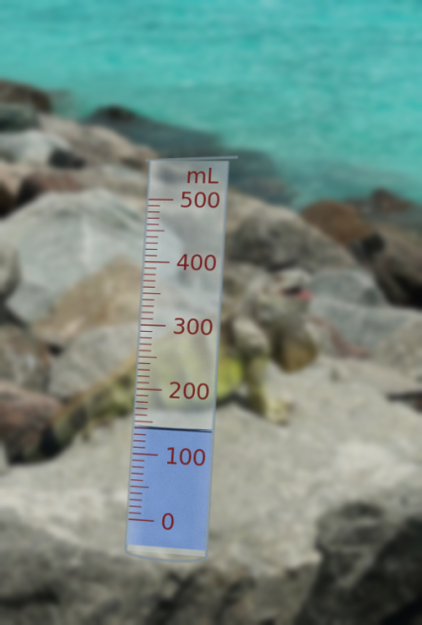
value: 140
